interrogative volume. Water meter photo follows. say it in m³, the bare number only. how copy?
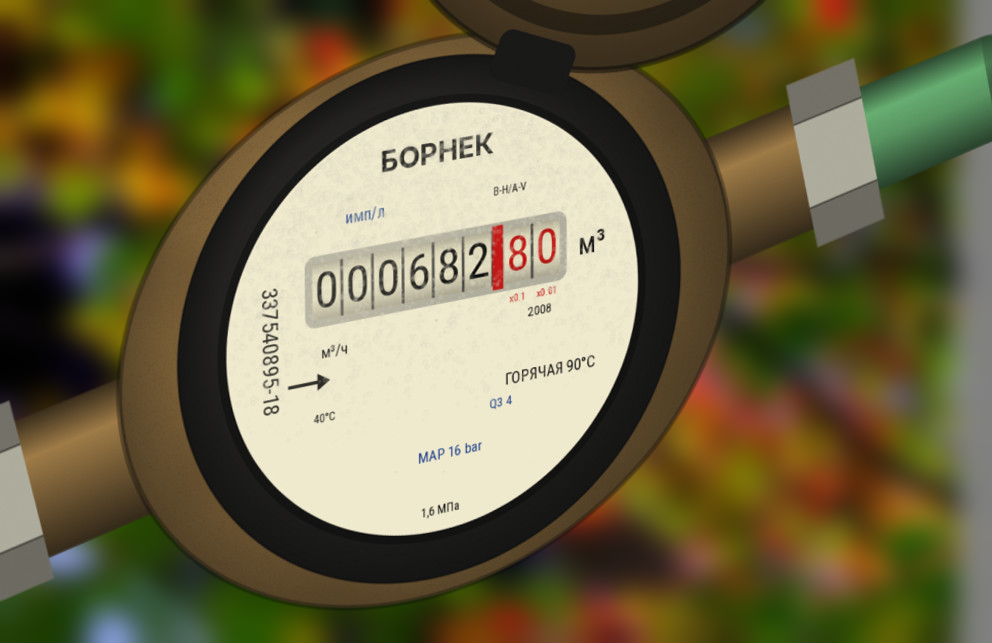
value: 682.80
